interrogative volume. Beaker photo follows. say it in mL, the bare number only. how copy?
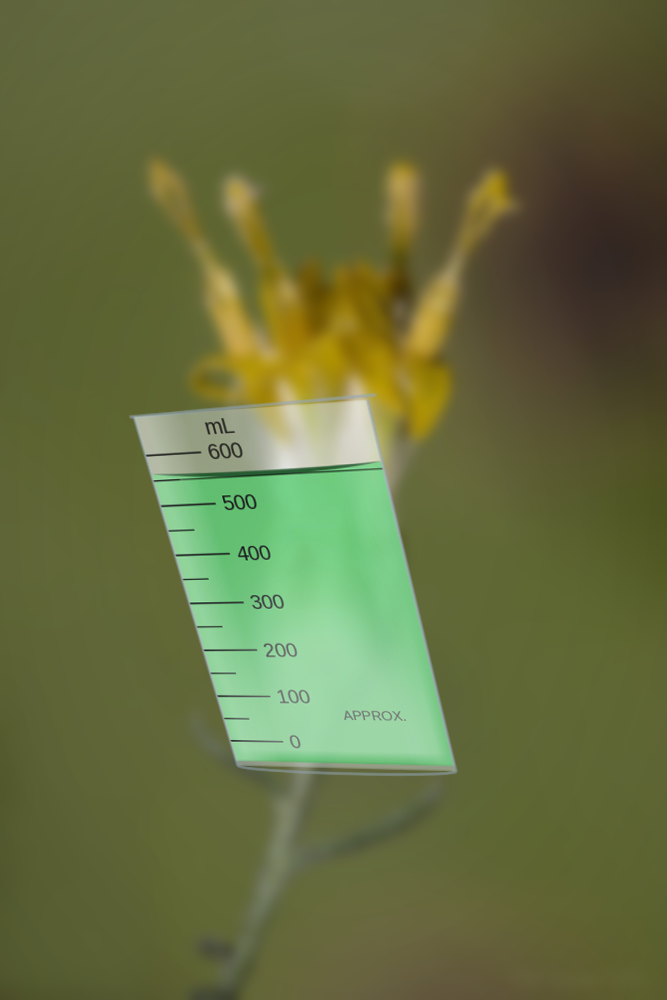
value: 550
